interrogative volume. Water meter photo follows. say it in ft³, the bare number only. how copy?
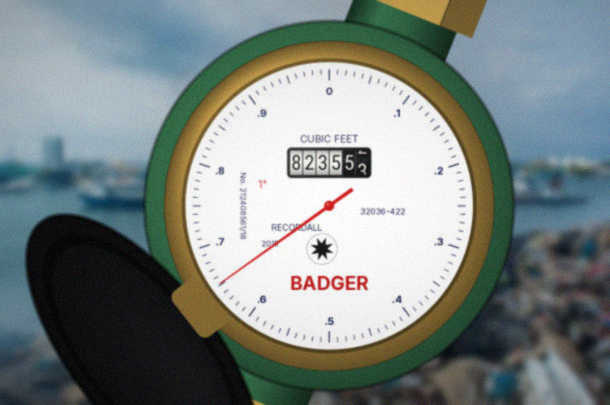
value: 823552.65
